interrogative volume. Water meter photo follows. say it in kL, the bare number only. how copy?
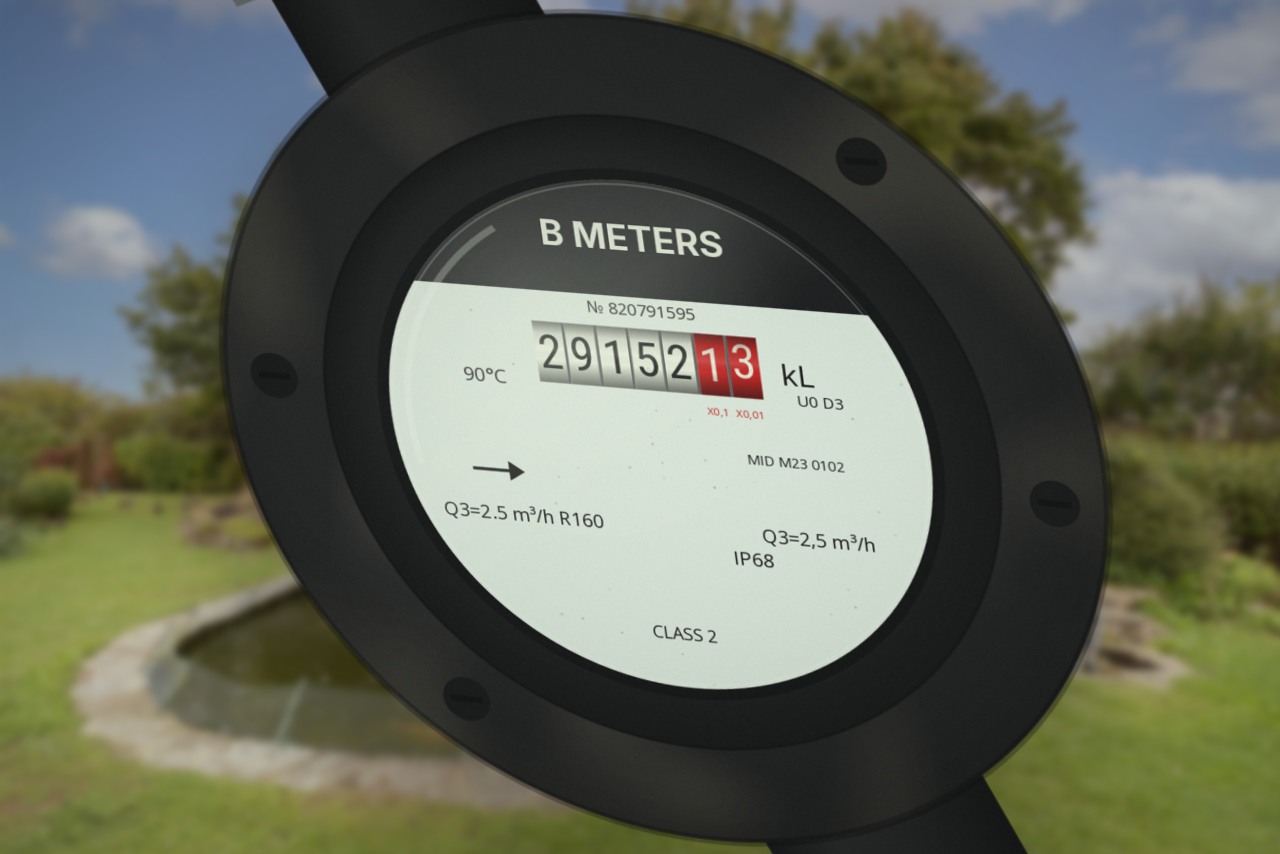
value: 29152.13
